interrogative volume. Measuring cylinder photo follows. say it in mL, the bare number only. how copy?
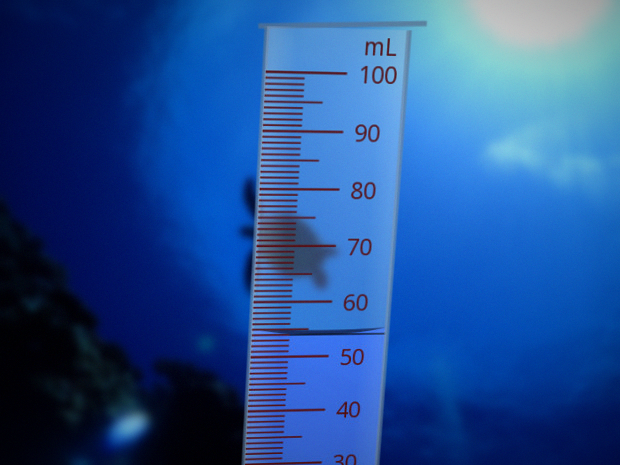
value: 54
